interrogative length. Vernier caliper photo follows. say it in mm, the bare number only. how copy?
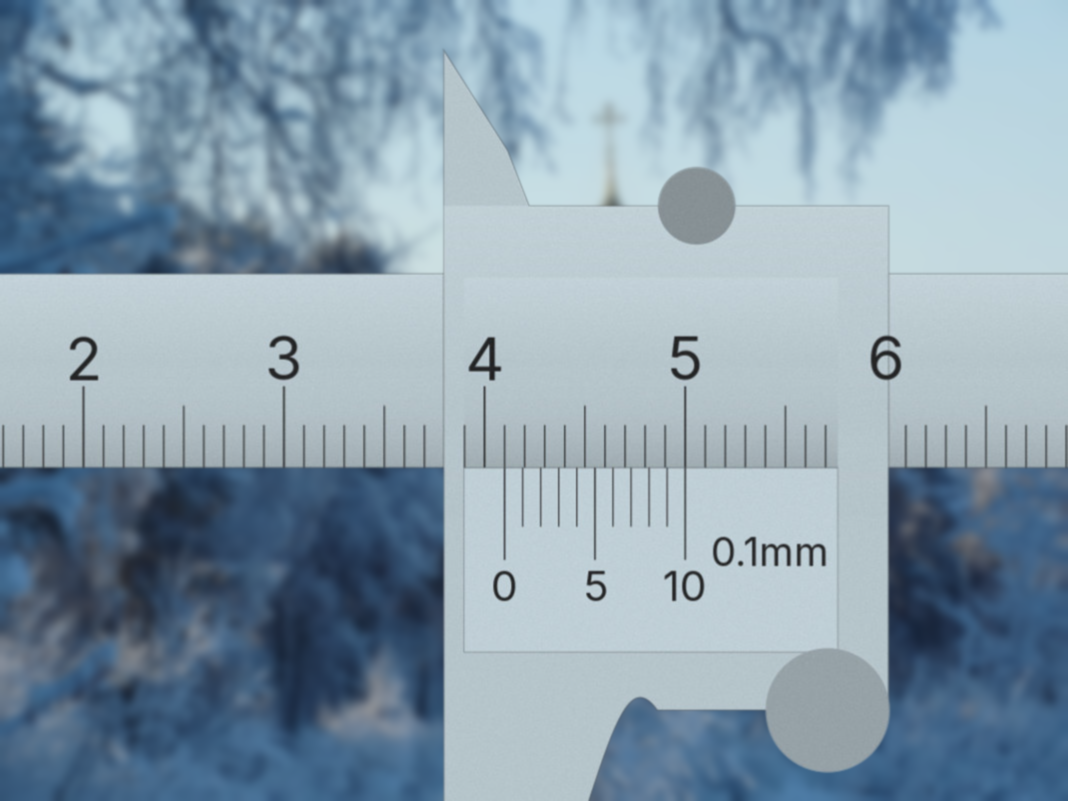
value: 41.0
